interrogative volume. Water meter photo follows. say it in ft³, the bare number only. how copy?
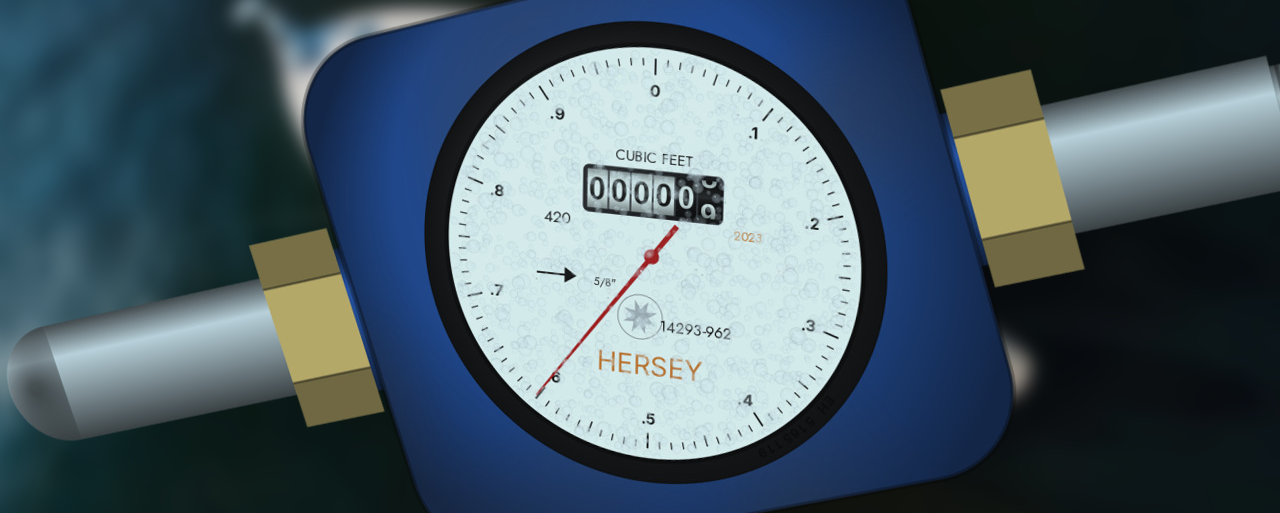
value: 8.60
